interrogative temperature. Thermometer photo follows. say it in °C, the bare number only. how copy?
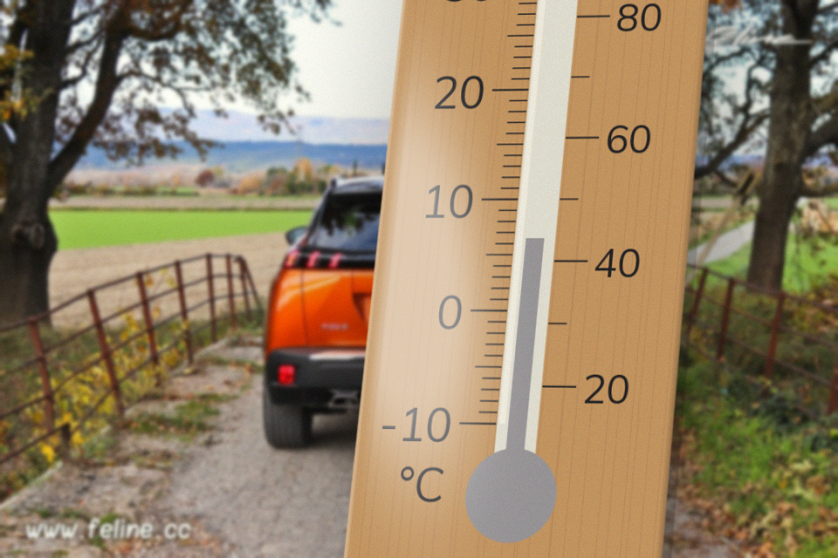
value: 6.5
